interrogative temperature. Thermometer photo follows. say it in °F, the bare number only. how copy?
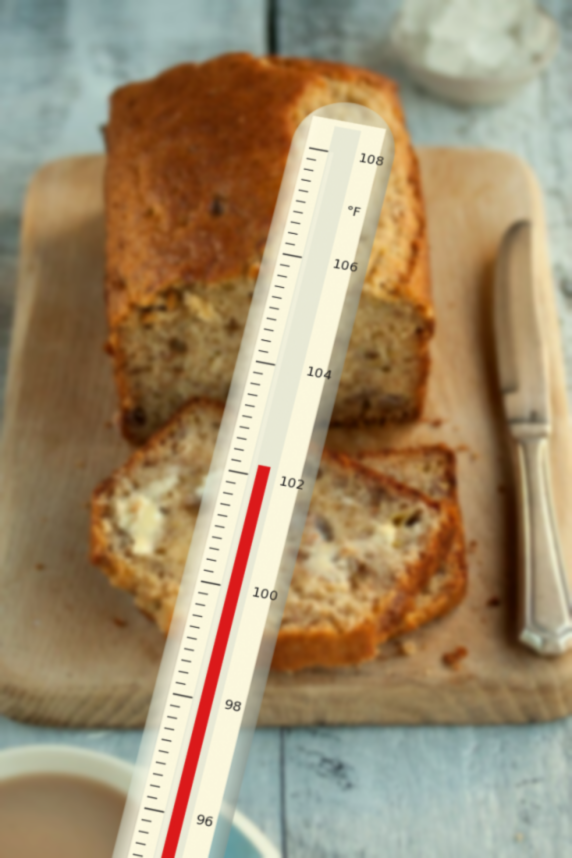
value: 102.2
